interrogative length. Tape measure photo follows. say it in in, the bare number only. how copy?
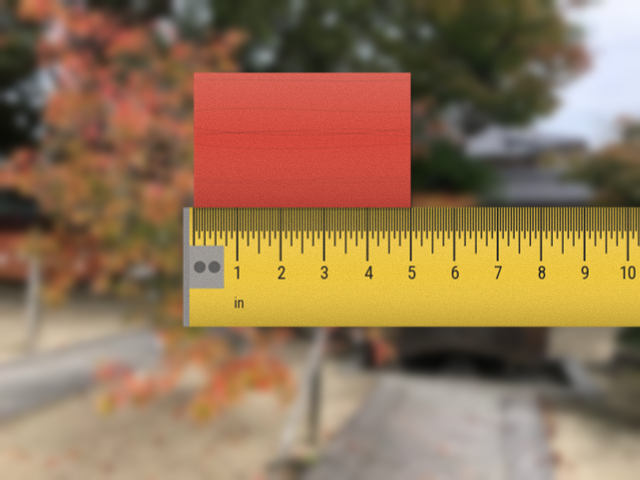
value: 5
